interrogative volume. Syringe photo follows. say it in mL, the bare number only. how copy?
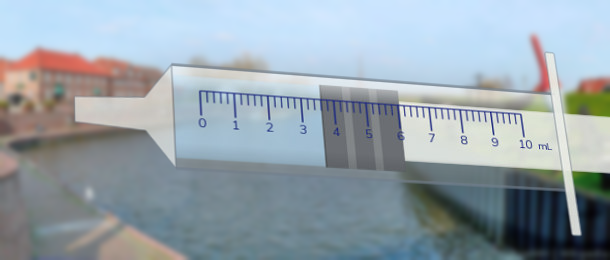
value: 3.6
